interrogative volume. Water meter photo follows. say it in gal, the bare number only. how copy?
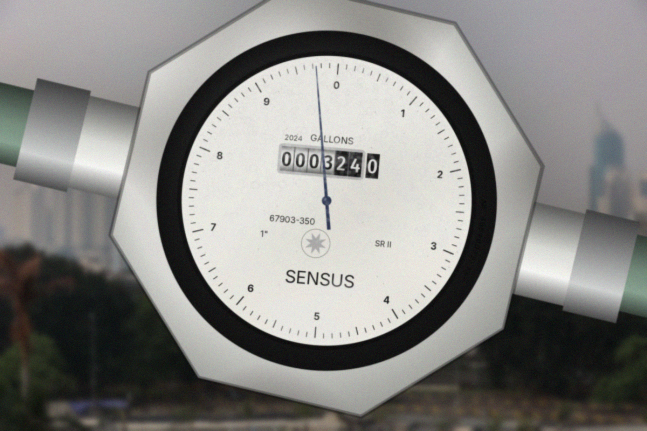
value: 3239.7
